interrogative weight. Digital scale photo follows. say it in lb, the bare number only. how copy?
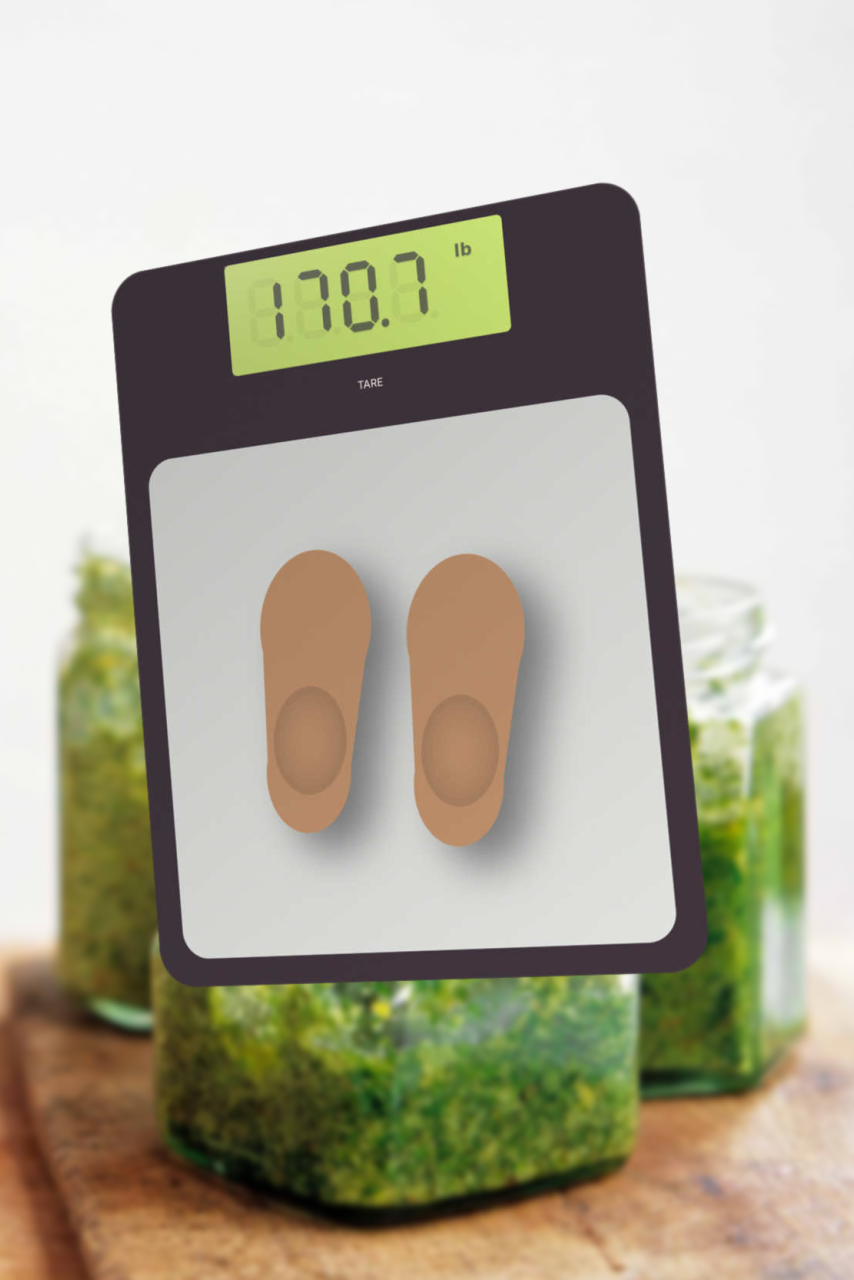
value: 170.7
